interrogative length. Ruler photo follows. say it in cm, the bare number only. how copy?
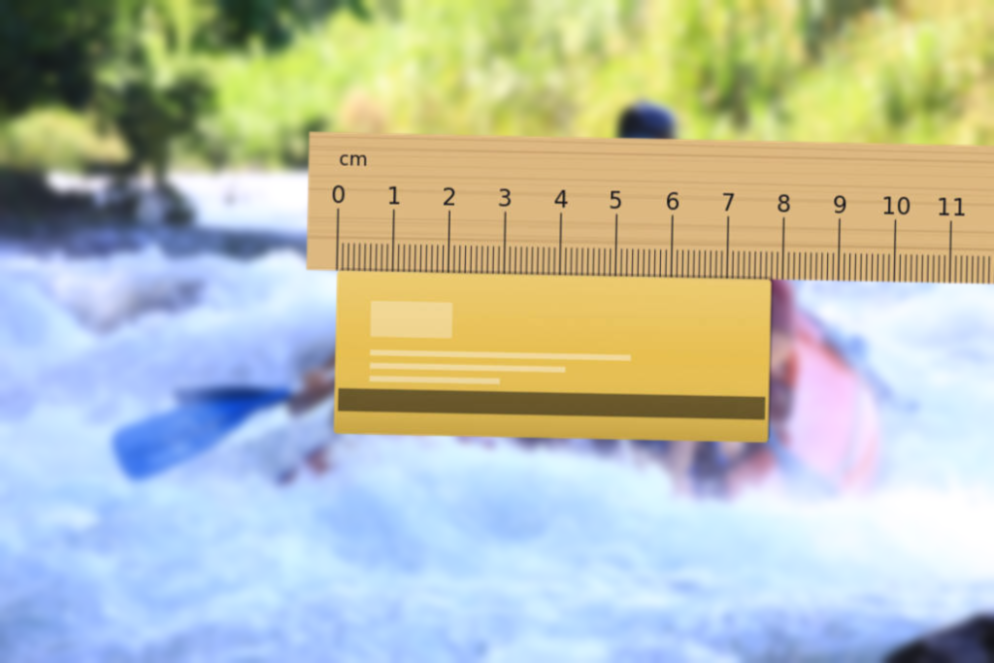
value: 7.8
